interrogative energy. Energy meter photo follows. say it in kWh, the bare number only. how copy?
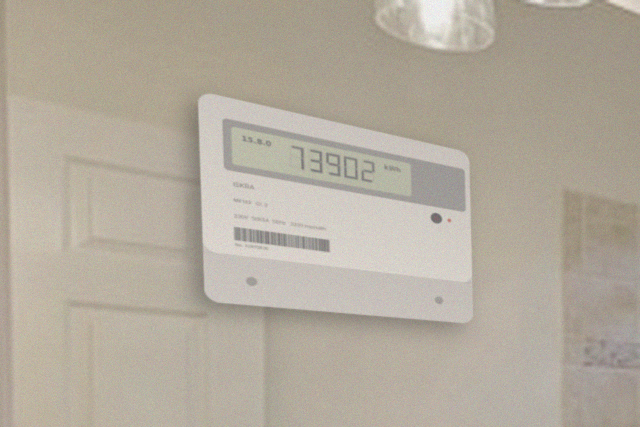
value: 73902
